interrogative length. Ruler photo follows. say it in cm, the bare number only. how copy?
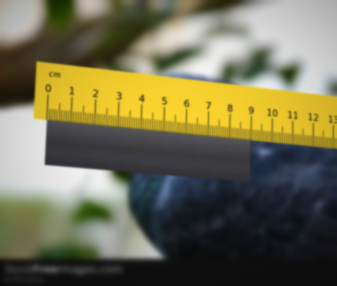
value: 9
